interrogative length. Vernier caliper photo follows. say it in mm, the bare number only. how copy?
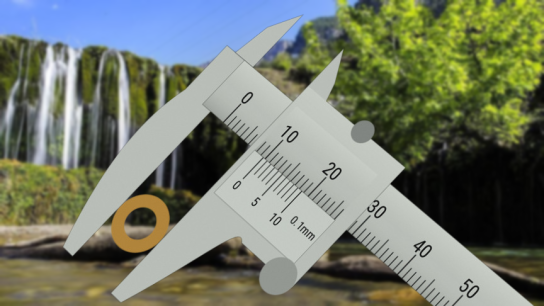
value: 9.6
